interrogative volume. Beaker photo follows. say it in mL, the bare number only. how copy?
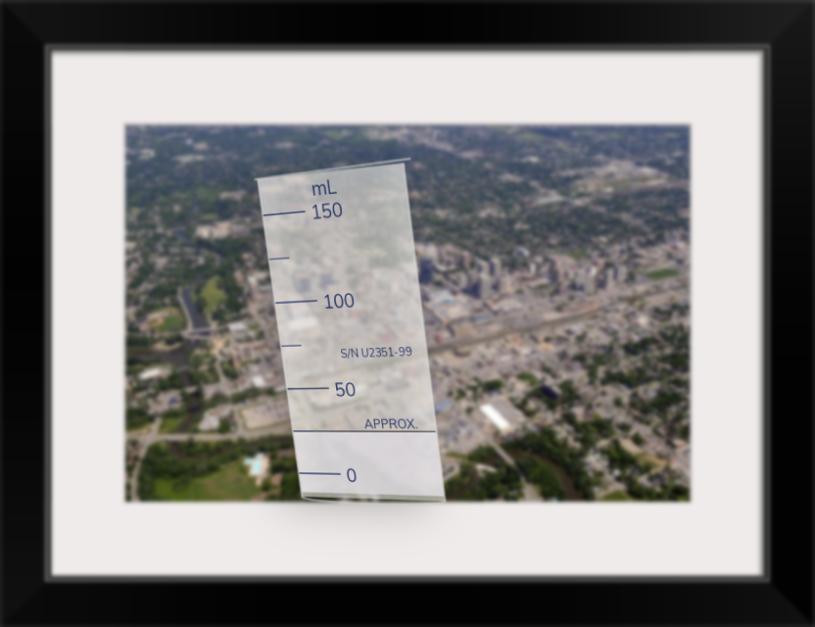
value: 25
